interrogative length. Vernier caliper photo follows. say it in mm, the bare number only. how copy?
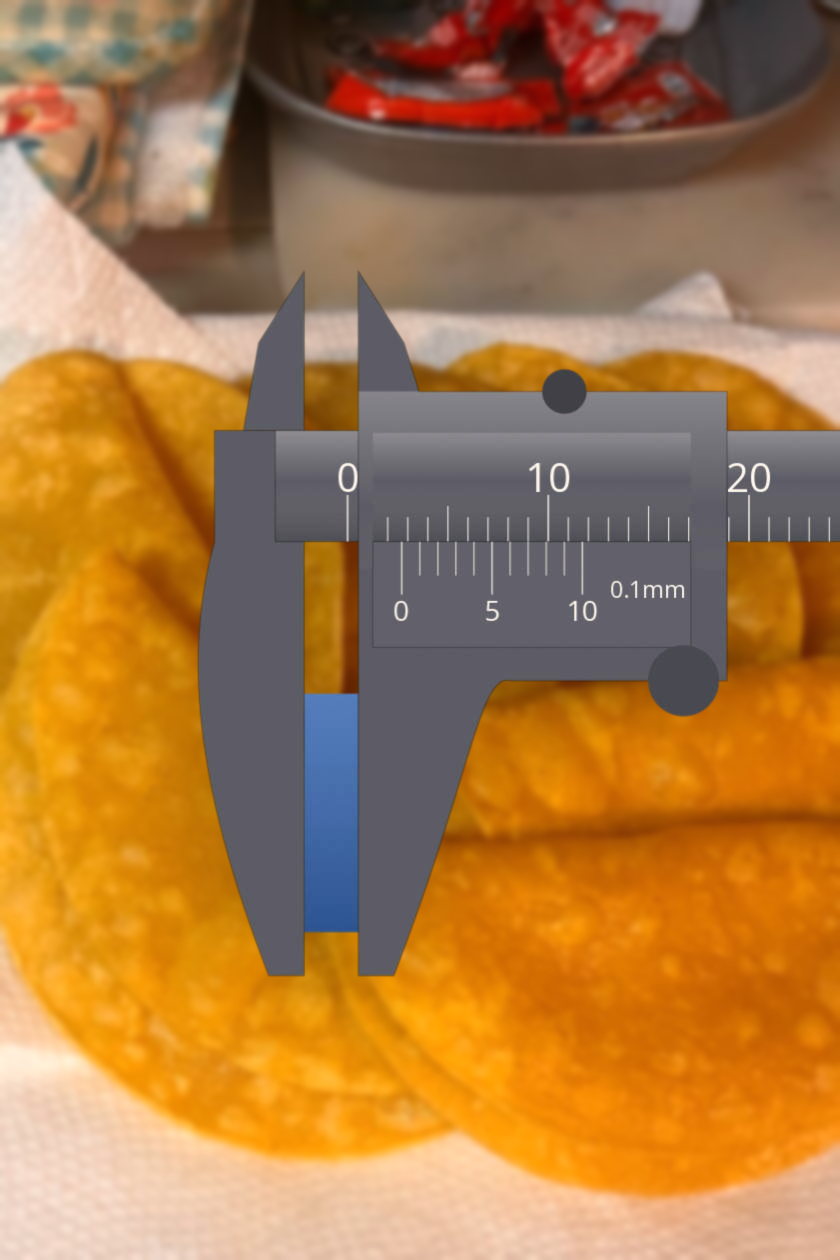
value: 2.7
